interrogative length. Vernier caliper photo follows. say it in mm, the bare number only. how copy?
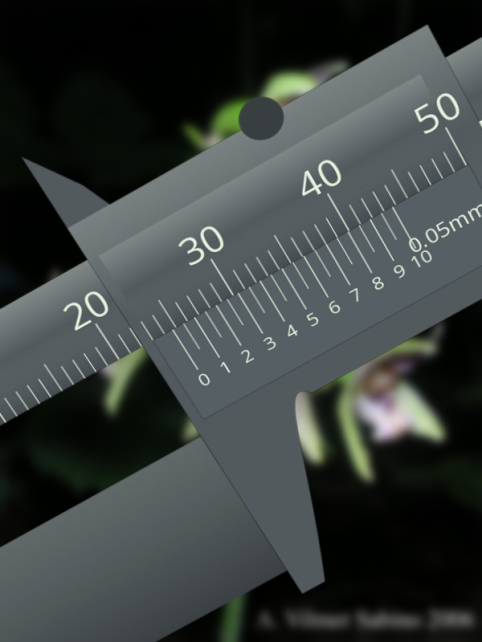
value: 24.7
